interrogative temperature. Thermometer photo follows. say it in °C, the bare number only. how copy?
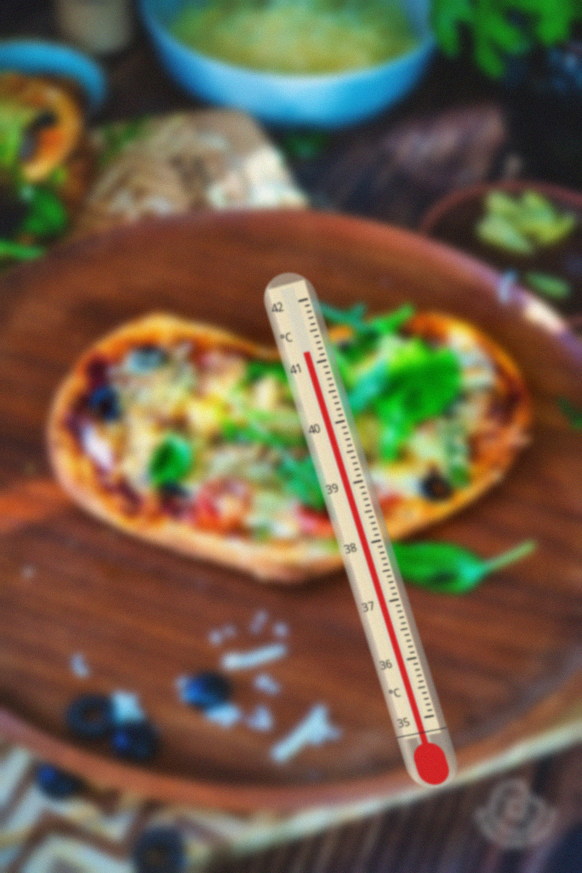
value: 41.2
